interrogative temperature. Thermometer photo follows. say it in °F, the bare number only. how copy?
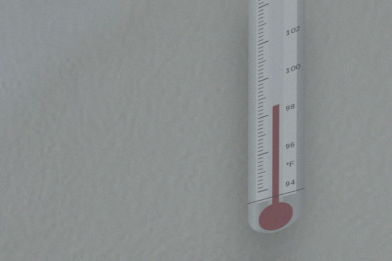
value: 98.4
